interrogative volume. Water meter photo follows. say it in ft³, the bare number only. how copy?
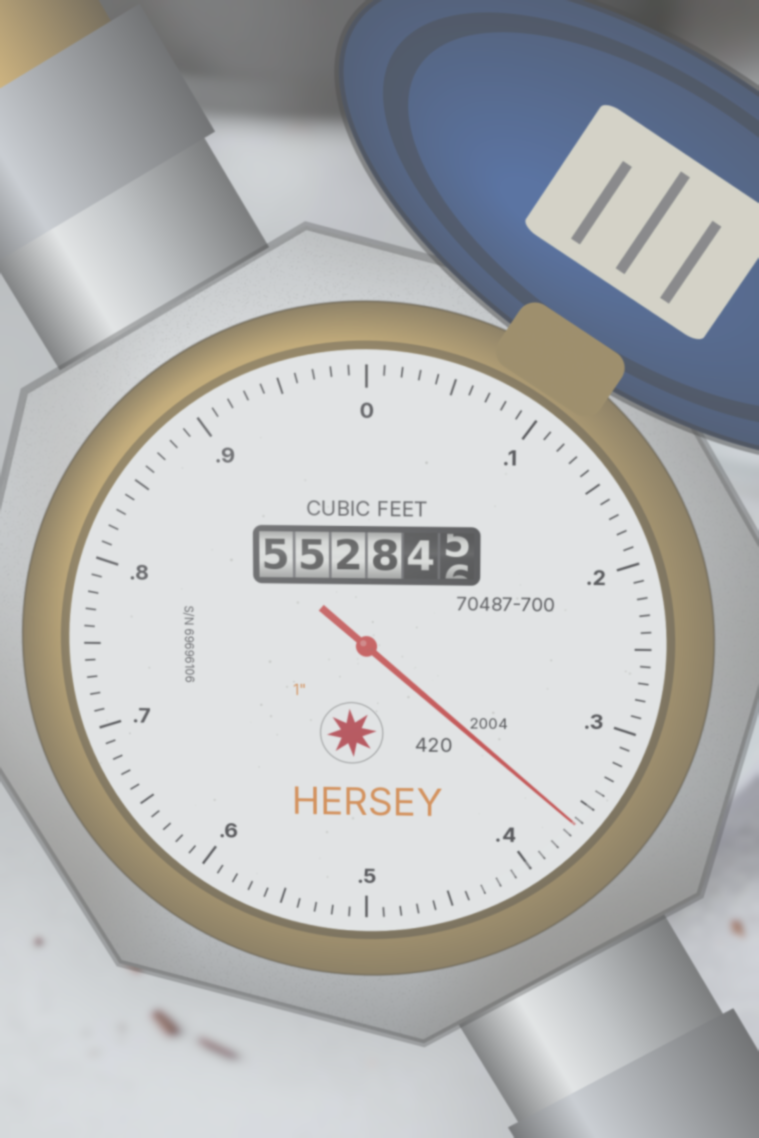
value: 552845.36
